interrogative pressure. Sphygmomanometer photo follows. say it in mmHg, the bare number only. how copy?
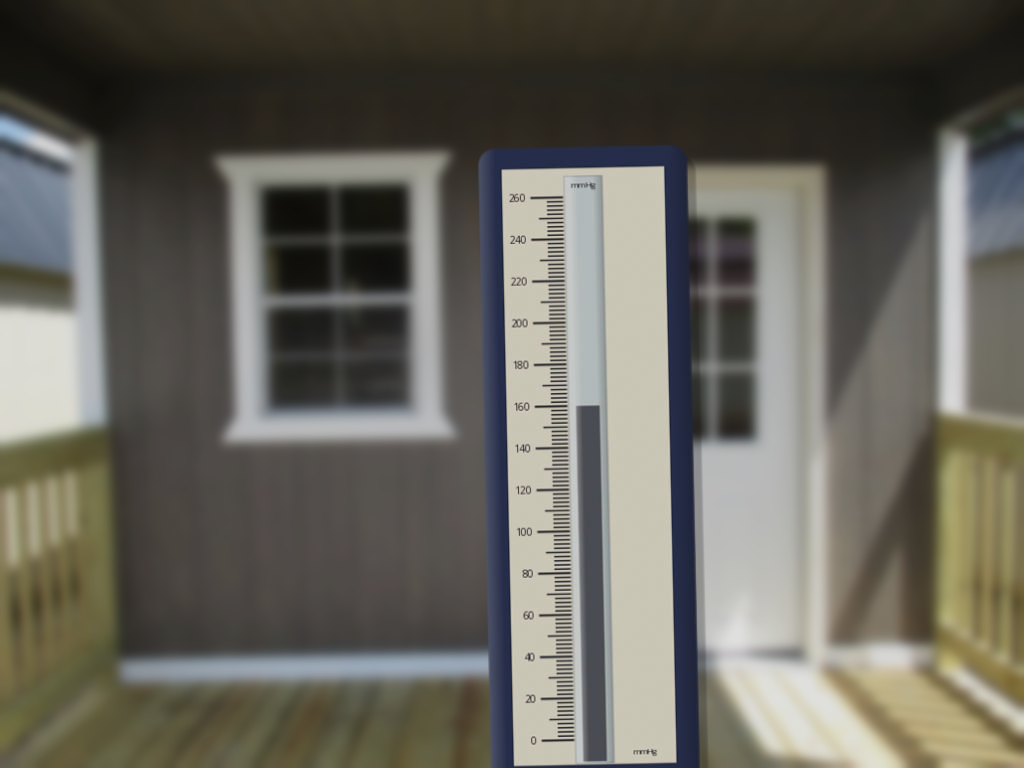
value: 160
